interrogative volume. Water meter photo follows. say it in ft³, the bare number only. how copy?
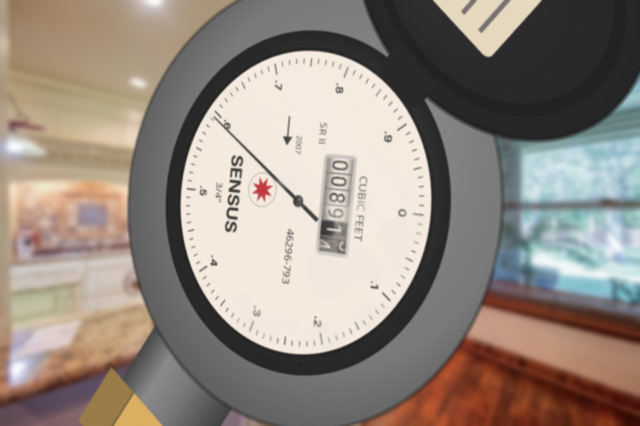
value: 8913.59
